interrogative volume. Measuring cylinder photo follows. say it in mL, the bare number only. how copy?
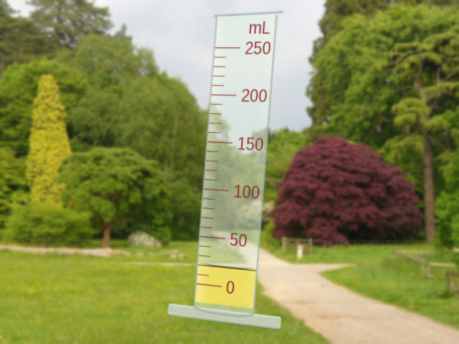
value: 20
